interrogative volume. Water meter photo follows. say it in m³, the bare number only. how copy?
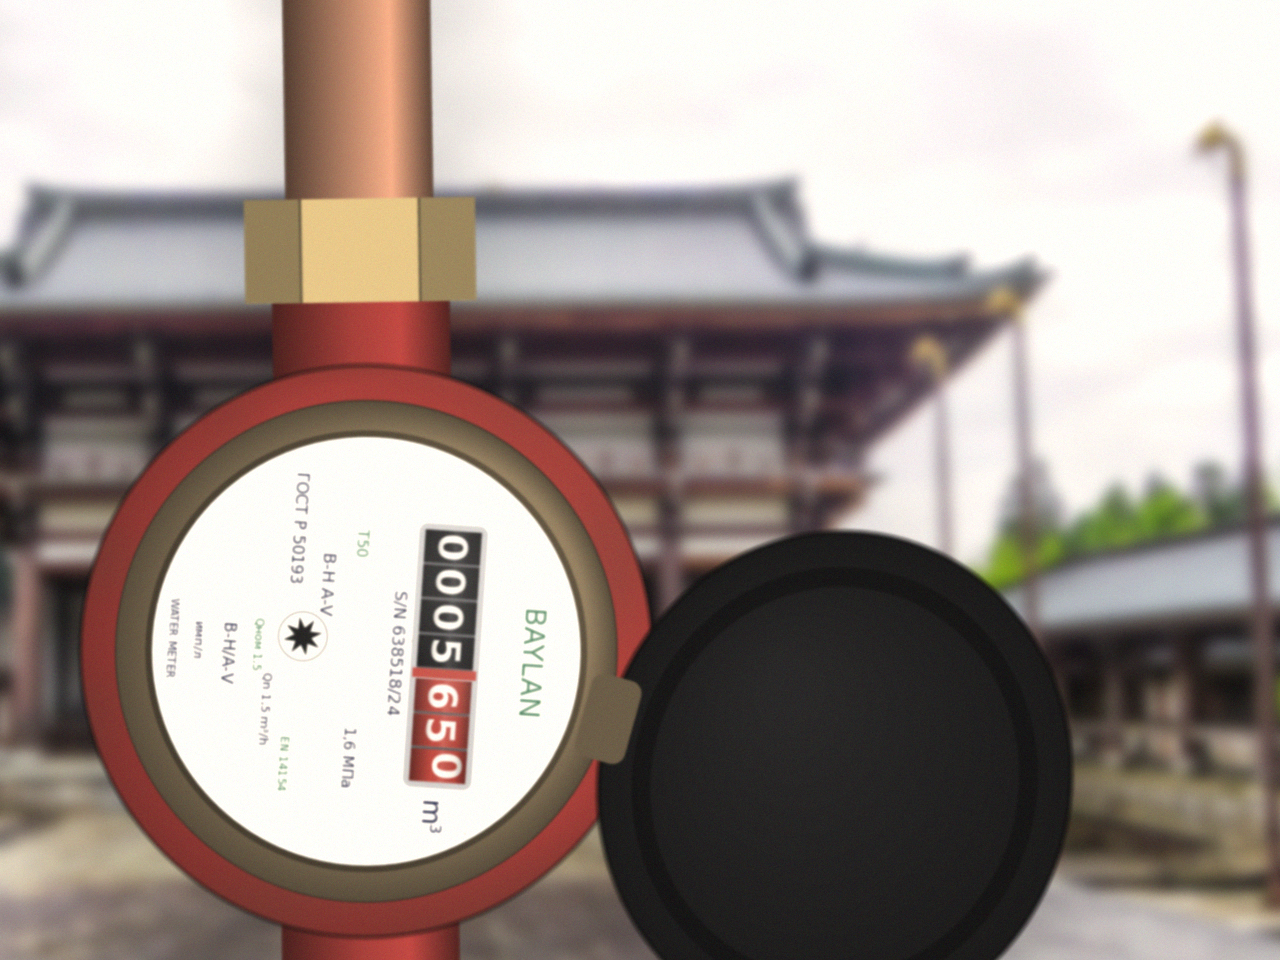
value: 5.650
